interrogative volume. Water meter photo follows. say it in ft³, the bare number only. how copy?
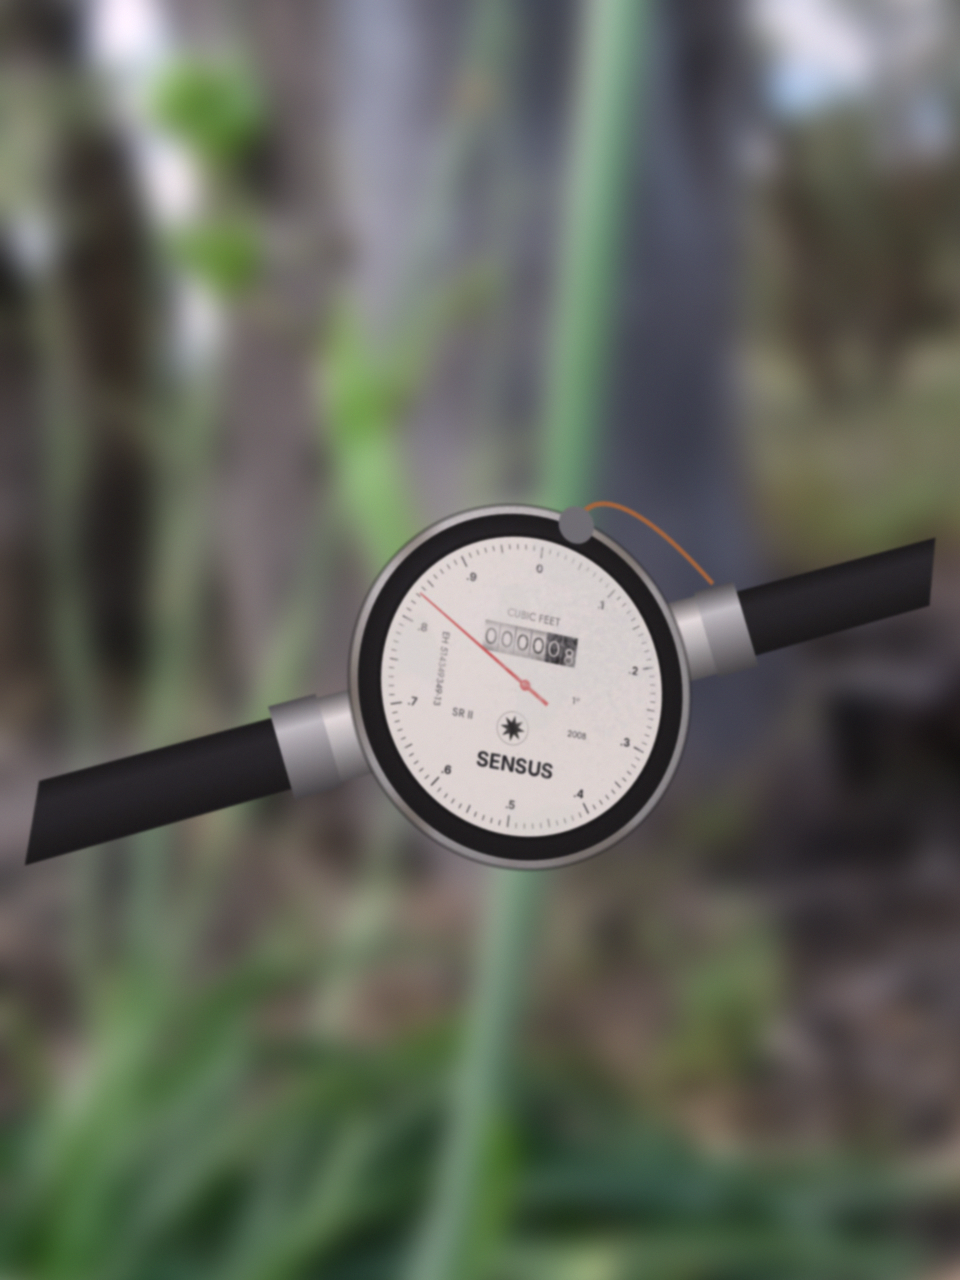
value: 7.83
